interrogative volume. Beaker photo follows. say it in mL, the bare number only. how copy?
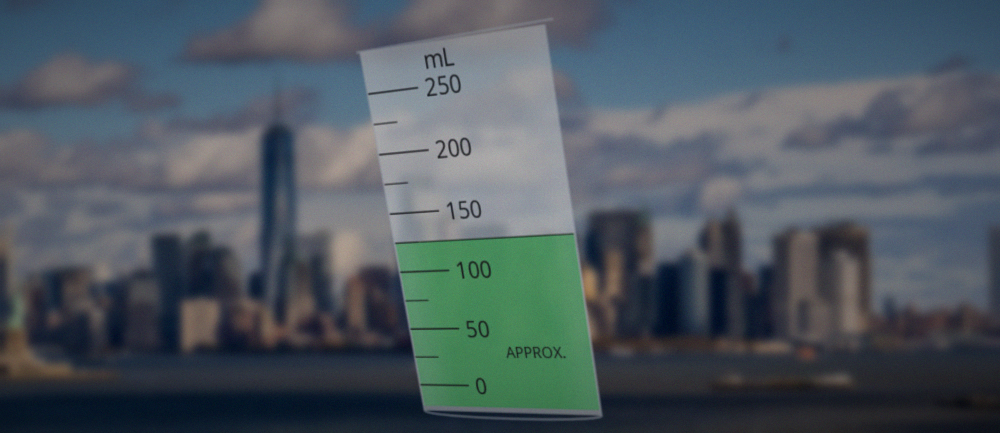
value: 125
